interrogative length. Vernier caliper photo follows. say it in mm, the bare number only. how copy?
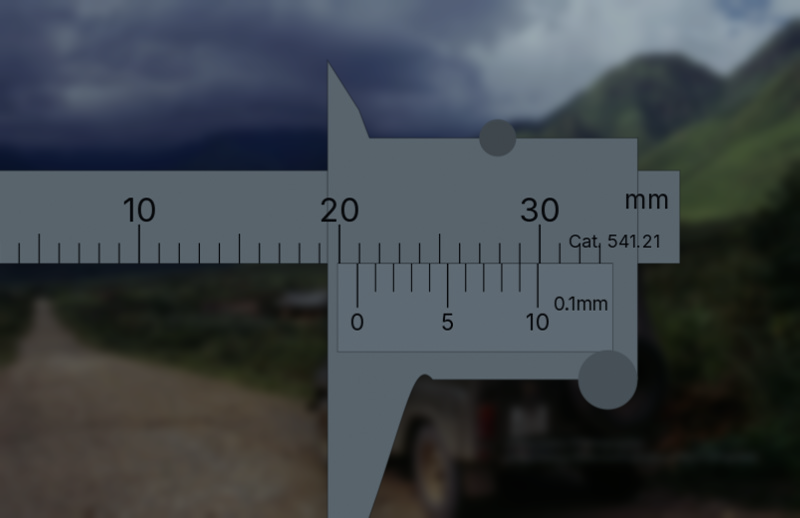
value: 20.9
